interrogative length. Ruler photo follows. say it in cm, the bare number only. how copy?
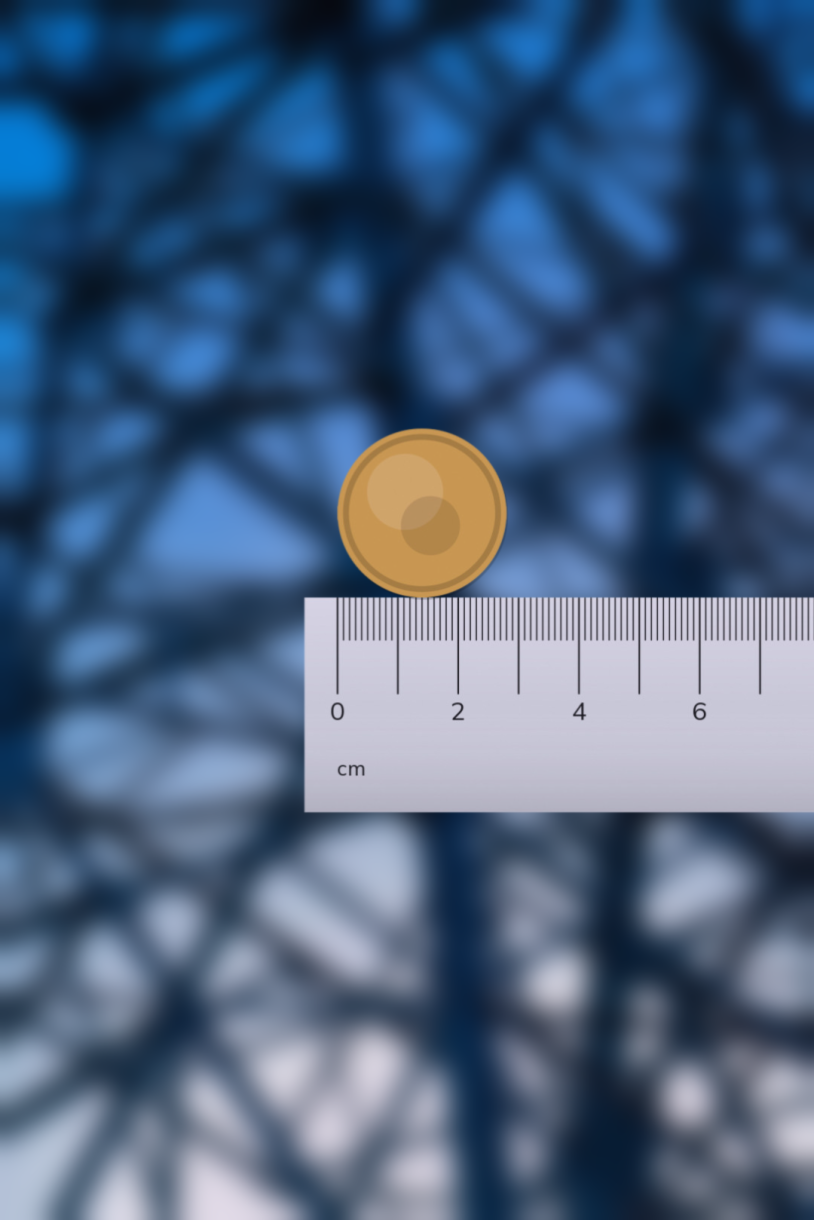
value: 2.8
